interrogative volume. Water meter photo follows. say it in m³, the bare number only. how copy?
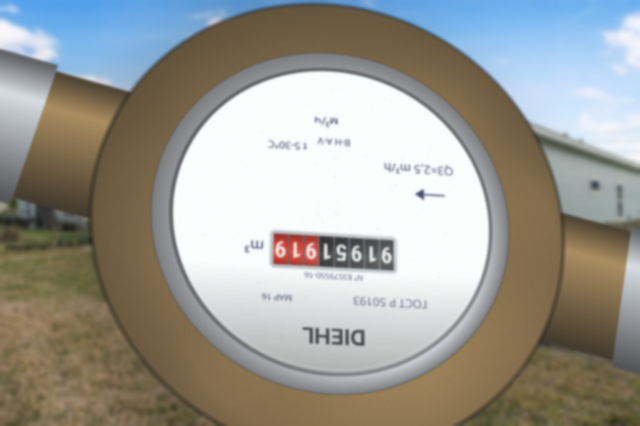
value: 91951.919
